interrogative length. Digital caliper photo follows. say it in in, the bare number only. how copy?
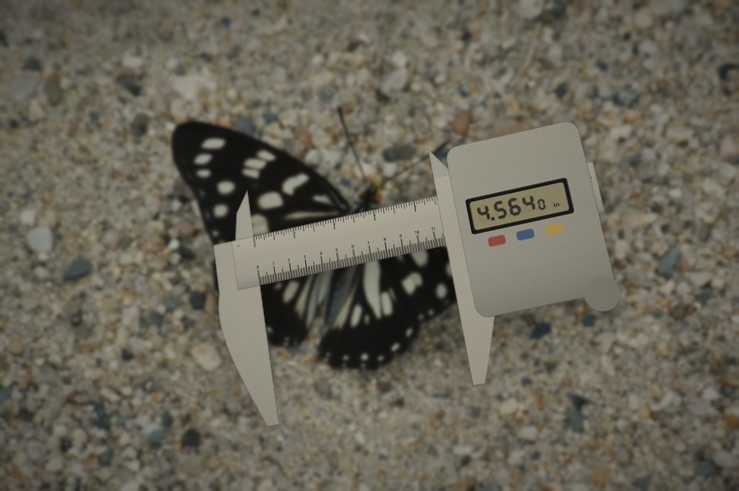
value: 4.5640
